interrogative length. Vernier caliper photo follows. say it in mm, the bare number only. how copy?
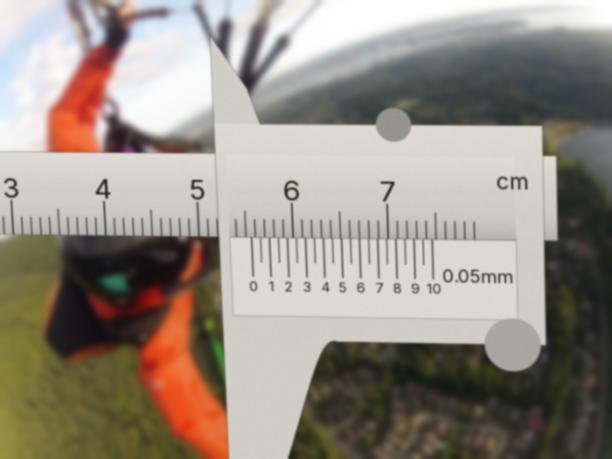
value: 55.6
